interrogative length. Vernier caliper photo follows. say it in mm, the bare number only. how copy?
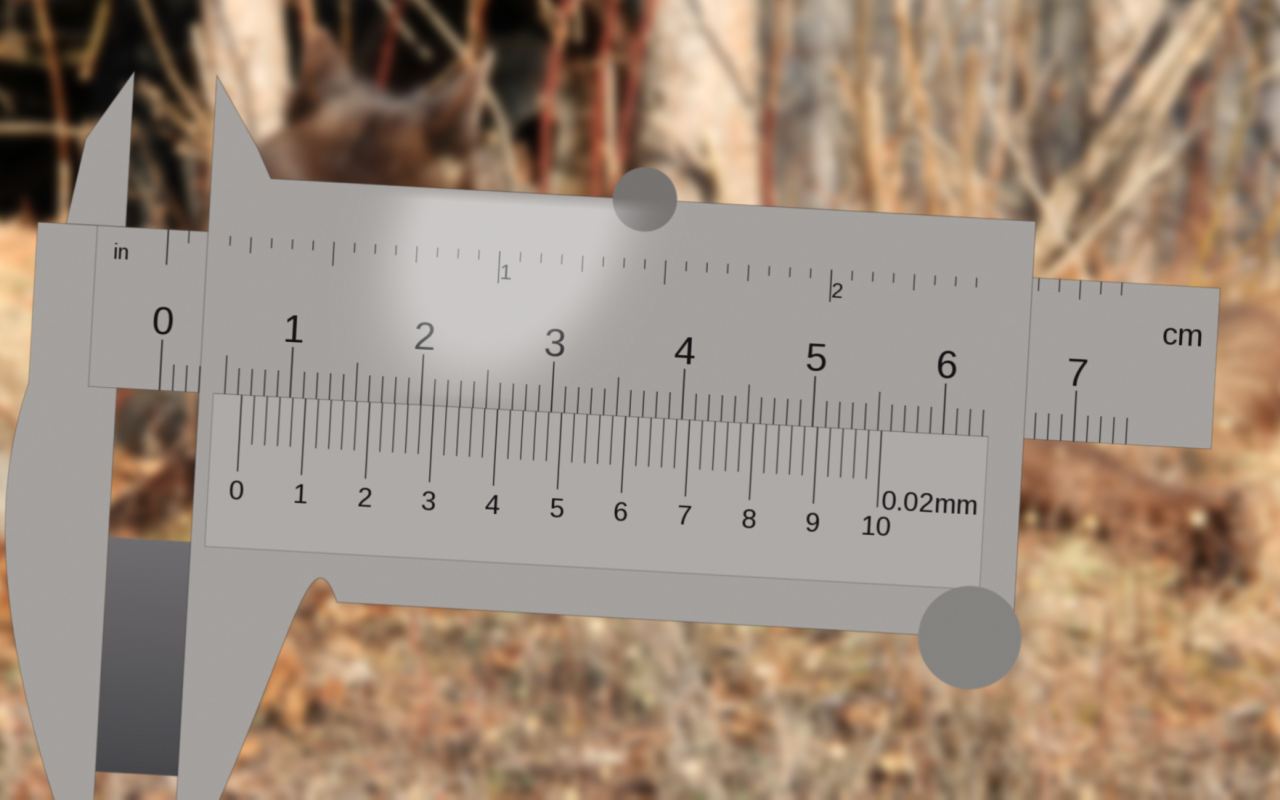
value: 6.3
